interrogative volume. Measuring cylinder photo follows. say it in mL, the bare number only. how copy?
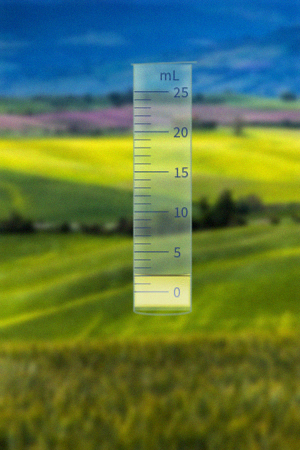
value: 2
